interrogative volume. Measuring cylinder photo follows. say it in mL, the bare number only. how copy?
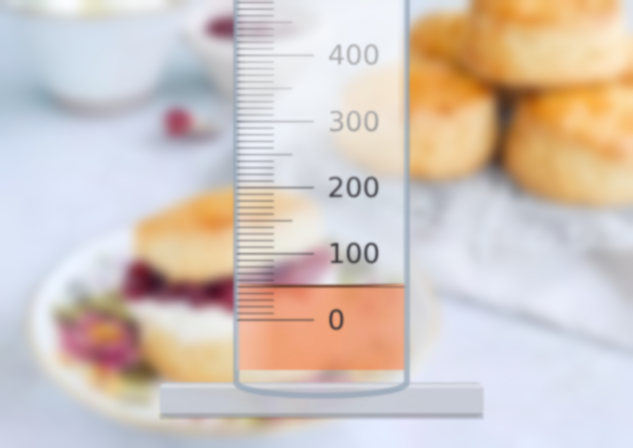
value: 50
